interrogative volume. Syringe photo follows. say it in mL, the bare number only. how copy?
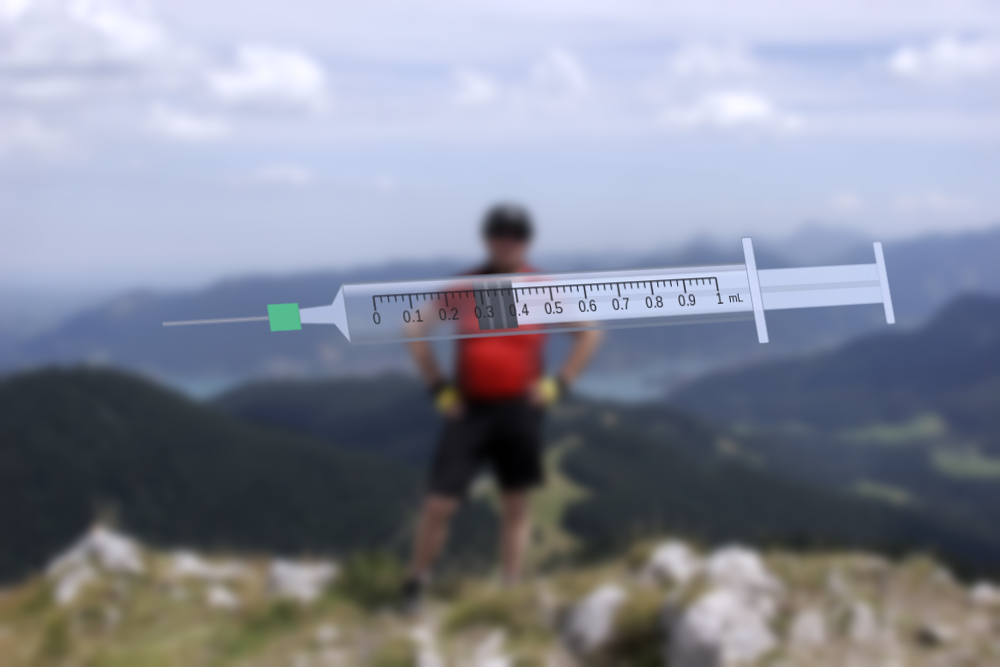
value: 0.28
